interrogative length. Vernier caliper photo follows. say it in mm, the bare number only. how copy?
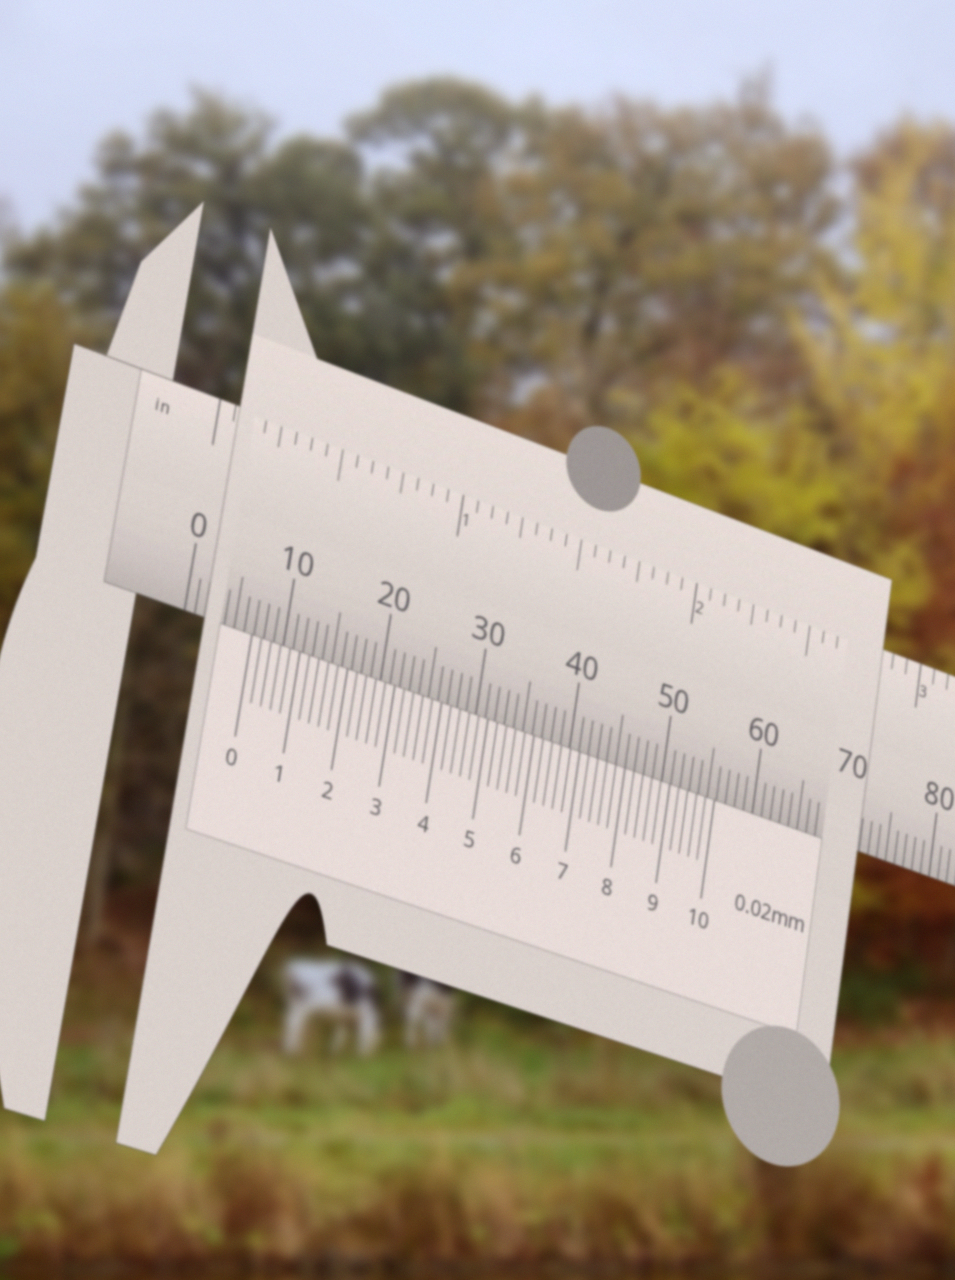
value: 6.8
